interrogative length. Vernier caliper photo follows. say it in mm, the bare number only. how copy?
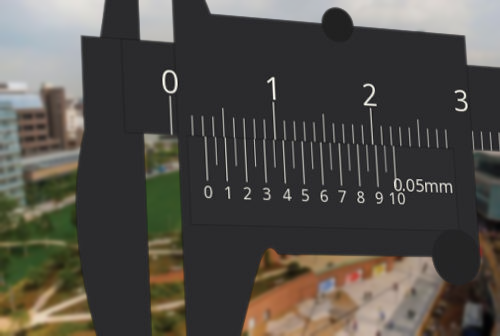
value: 3.2
